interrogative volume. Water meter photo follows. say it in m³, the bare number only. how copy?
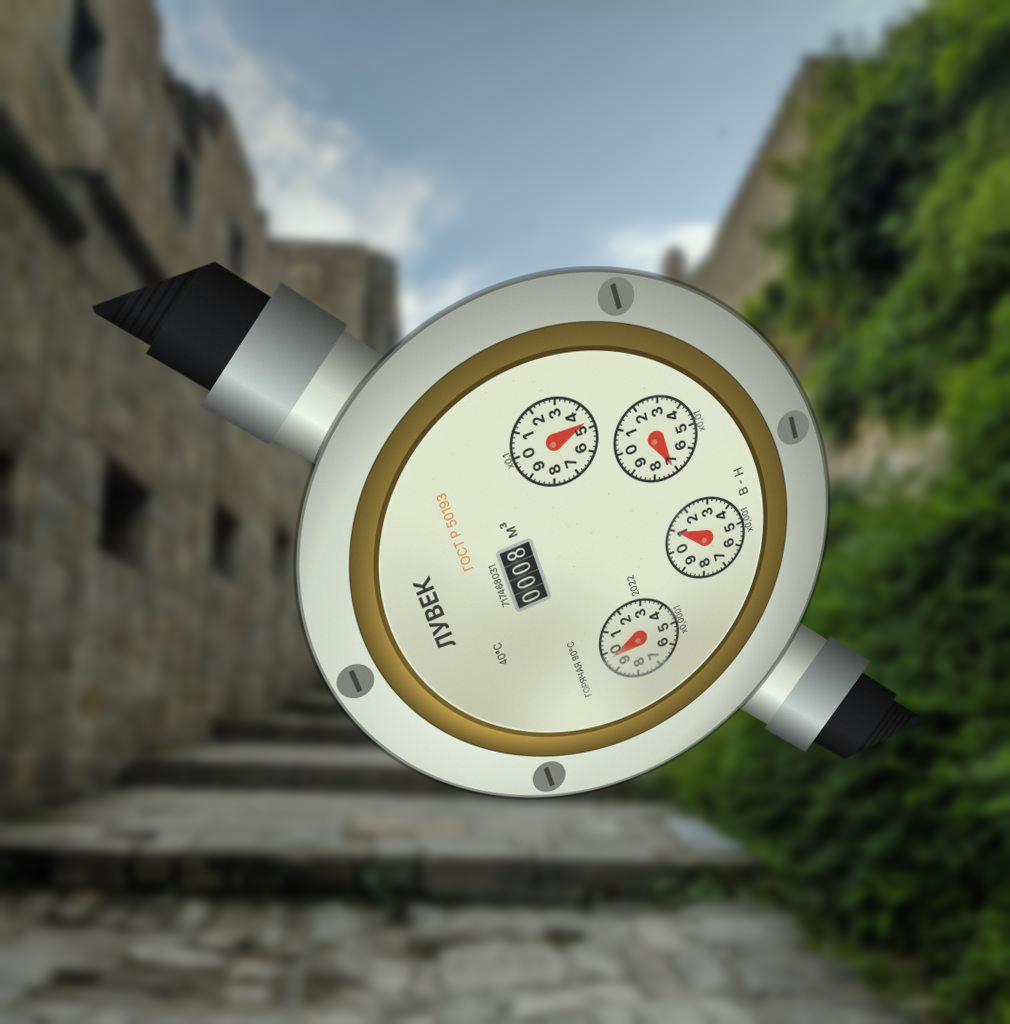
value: 8.4709
